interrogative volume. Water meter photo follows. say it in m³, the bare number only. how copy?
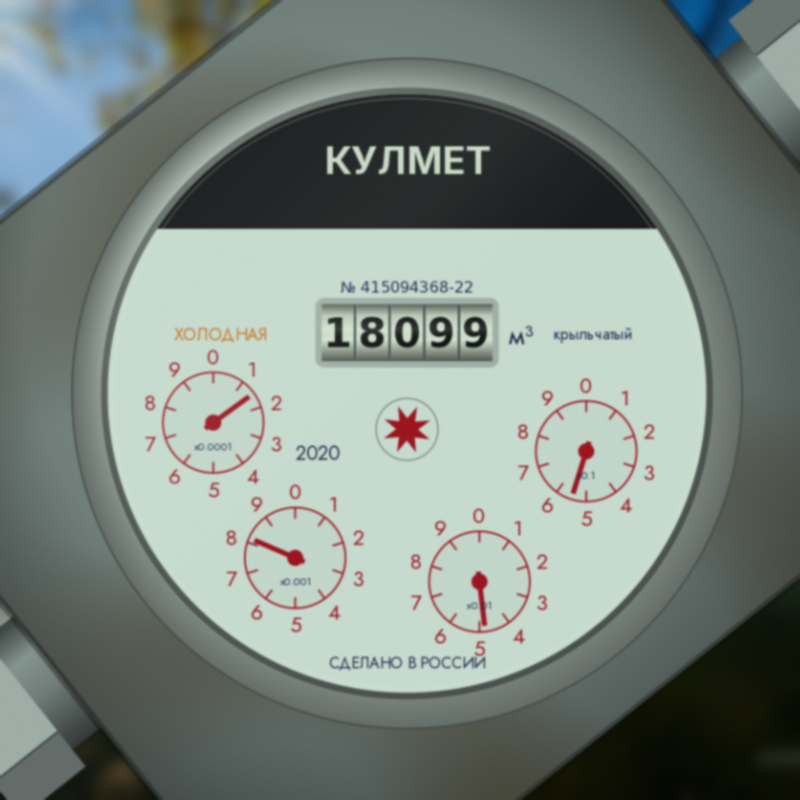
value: 18099.5481
